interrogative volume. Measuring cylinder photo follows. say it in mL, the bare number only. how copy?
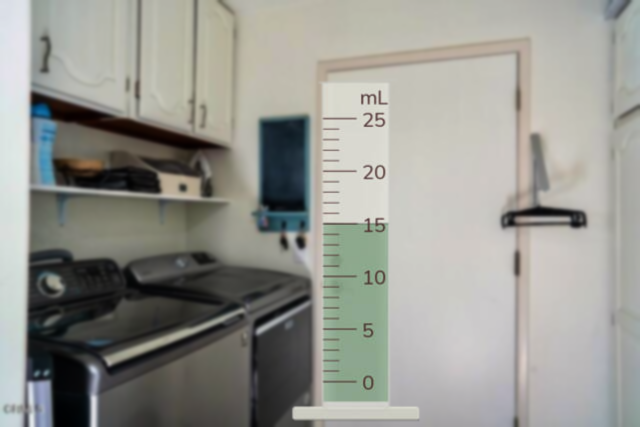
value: 15
